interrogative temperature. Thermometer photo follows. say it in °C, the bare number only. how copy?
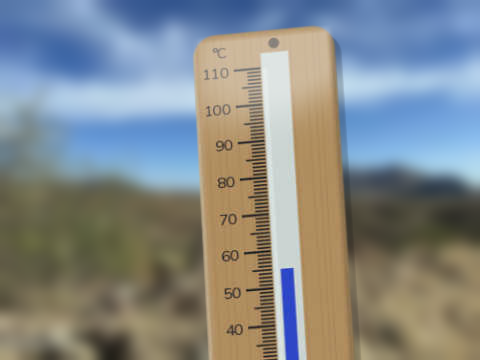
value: 55
